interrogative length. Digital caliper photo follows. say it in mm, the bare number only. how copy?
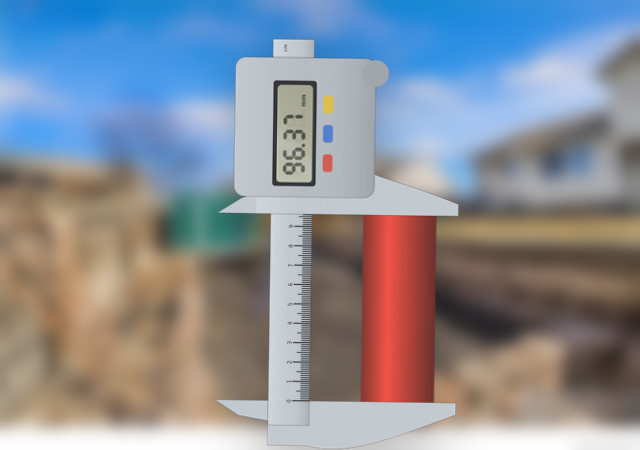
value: 96.37
